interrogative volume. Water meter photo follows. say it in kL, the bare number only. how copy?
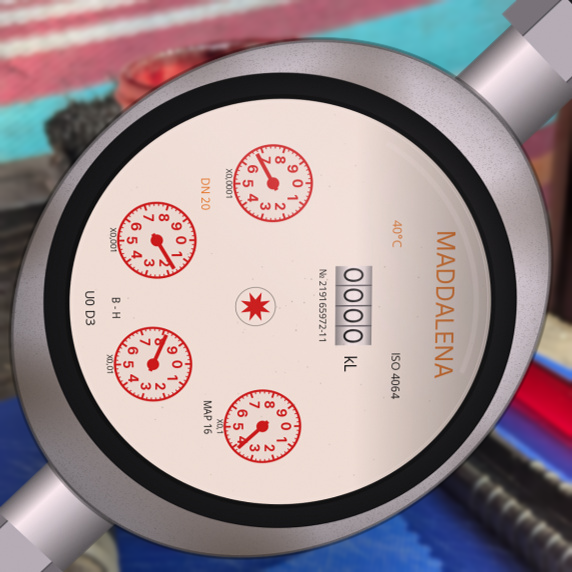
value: 0.3816
